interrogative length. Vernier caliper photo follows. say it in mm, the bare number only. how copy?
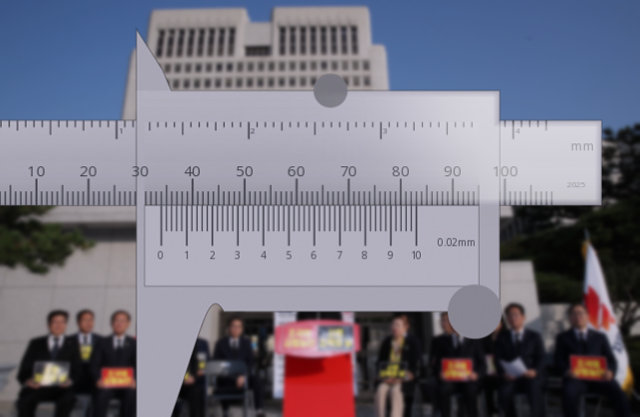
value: 34.0
